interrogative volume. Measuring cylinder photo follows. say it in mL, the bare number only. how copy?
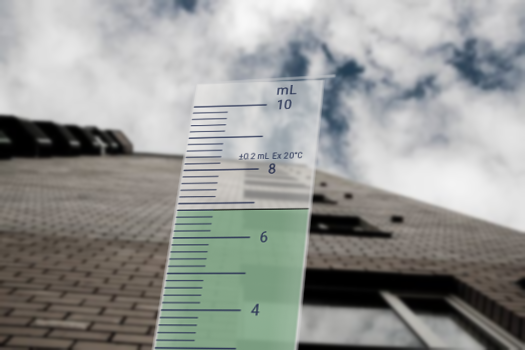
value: 6.8
